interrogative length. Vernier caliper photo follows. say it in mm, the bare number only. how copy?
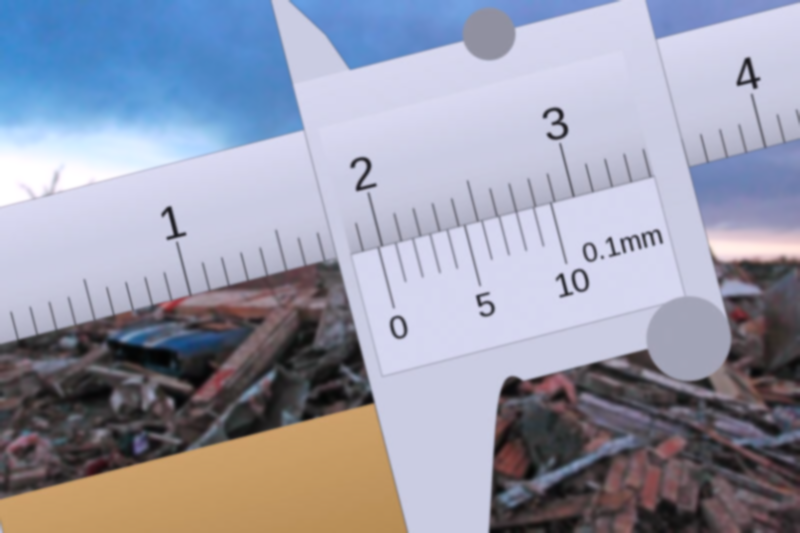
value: 19.8
